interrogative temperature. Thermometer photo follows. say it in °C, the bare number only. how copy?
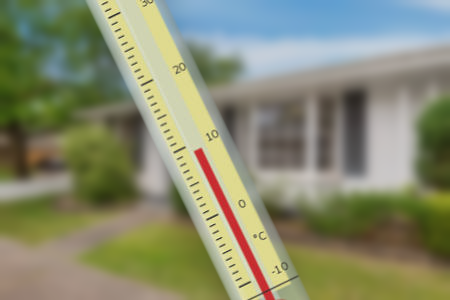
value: 9
